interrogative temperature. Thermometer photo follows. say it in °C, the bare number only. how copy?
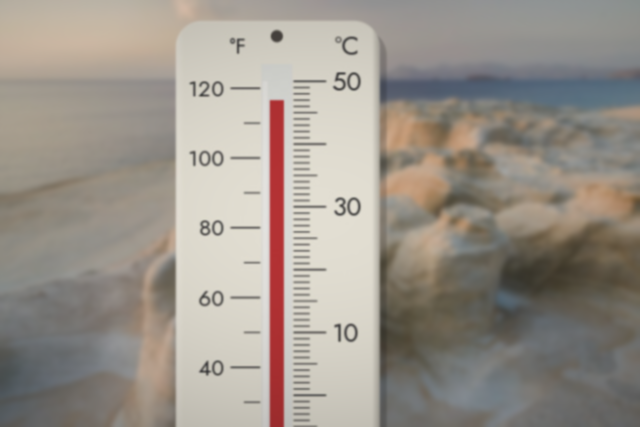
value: 47
